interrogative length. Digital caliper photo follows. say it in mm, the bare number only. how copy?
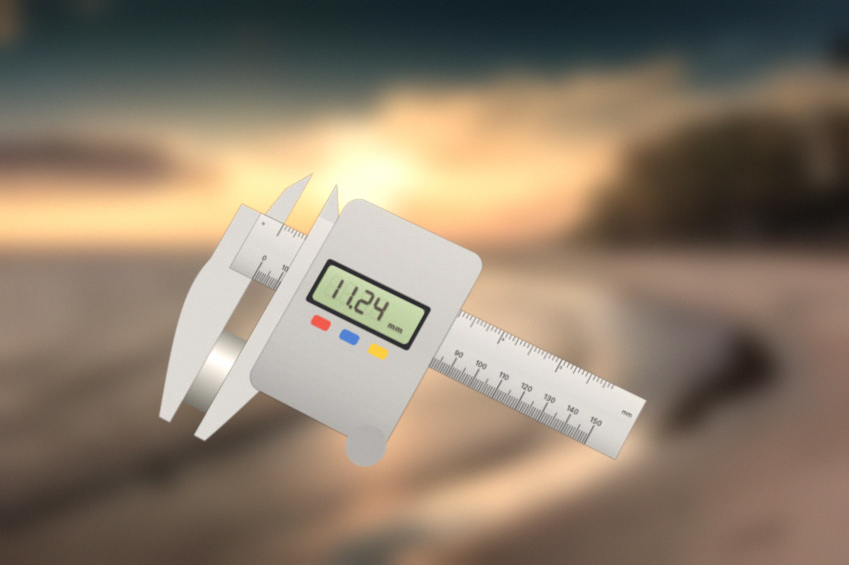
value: 11.24
